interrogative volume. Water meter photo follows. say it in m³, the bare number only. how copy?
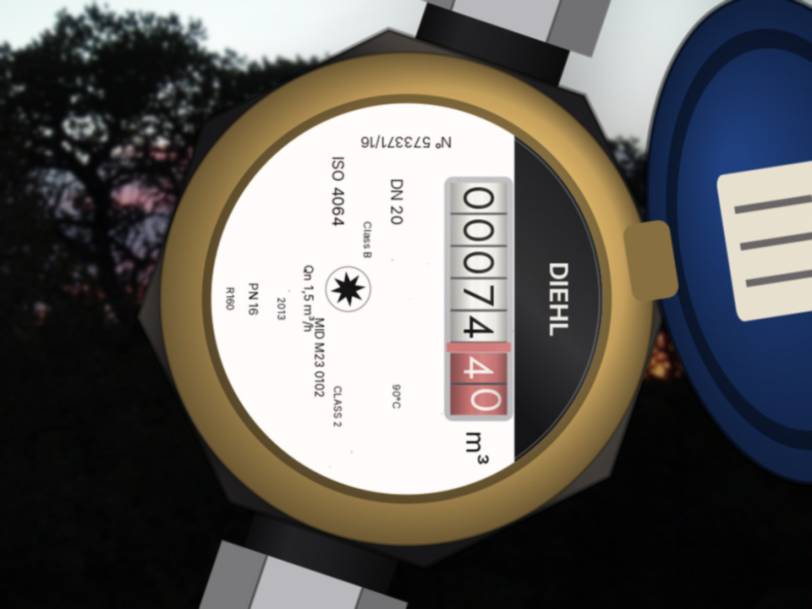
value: 74.40
